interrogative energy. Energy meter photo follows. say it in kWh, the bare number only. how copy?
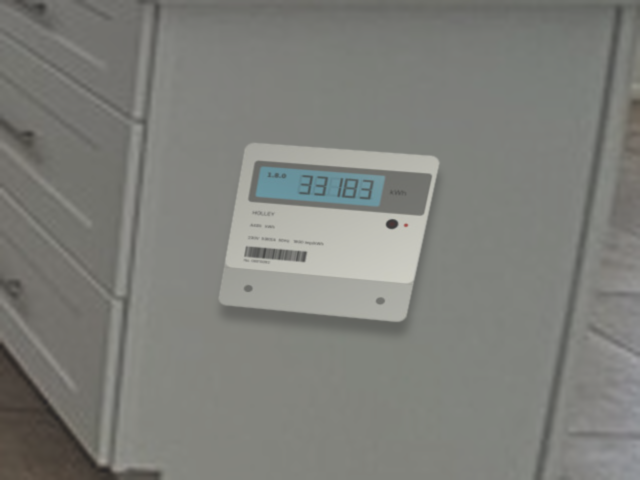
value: 33183
